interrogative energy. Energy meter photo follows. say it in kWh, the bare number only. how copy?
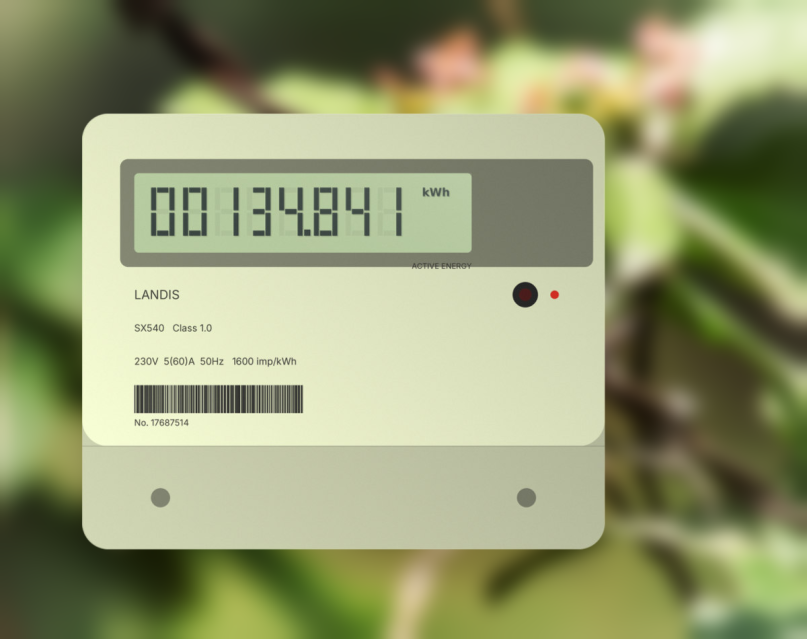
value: 134.841
